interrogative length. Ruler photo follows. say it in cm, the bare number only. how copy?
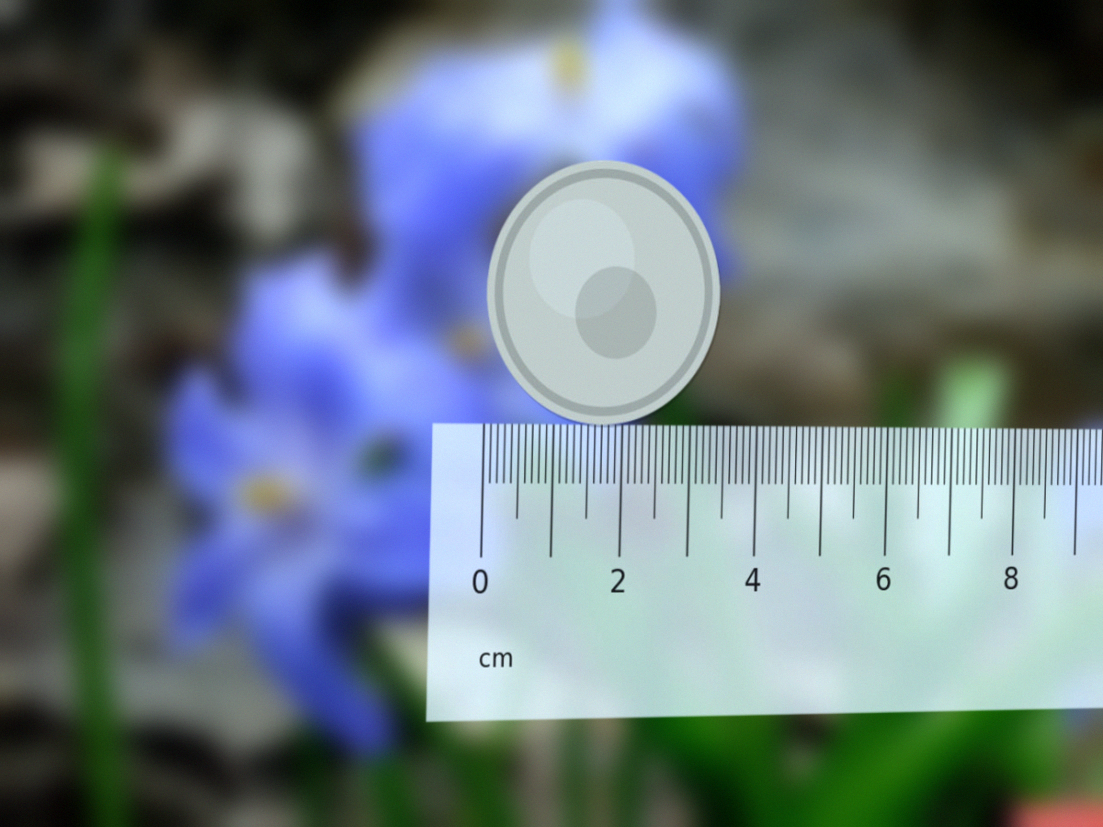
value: 3.4
